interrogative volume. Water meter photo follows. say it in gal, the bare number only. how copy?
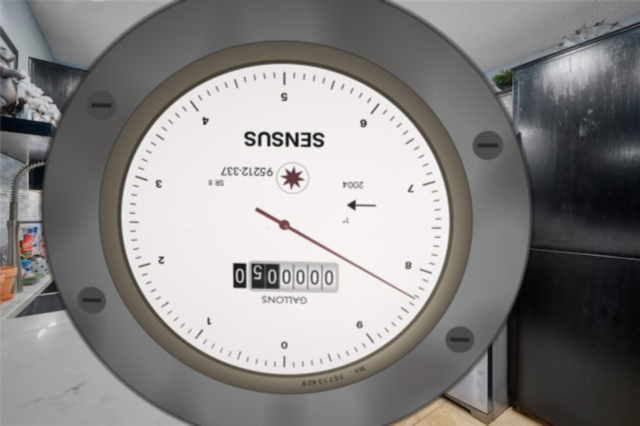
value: 48.3
